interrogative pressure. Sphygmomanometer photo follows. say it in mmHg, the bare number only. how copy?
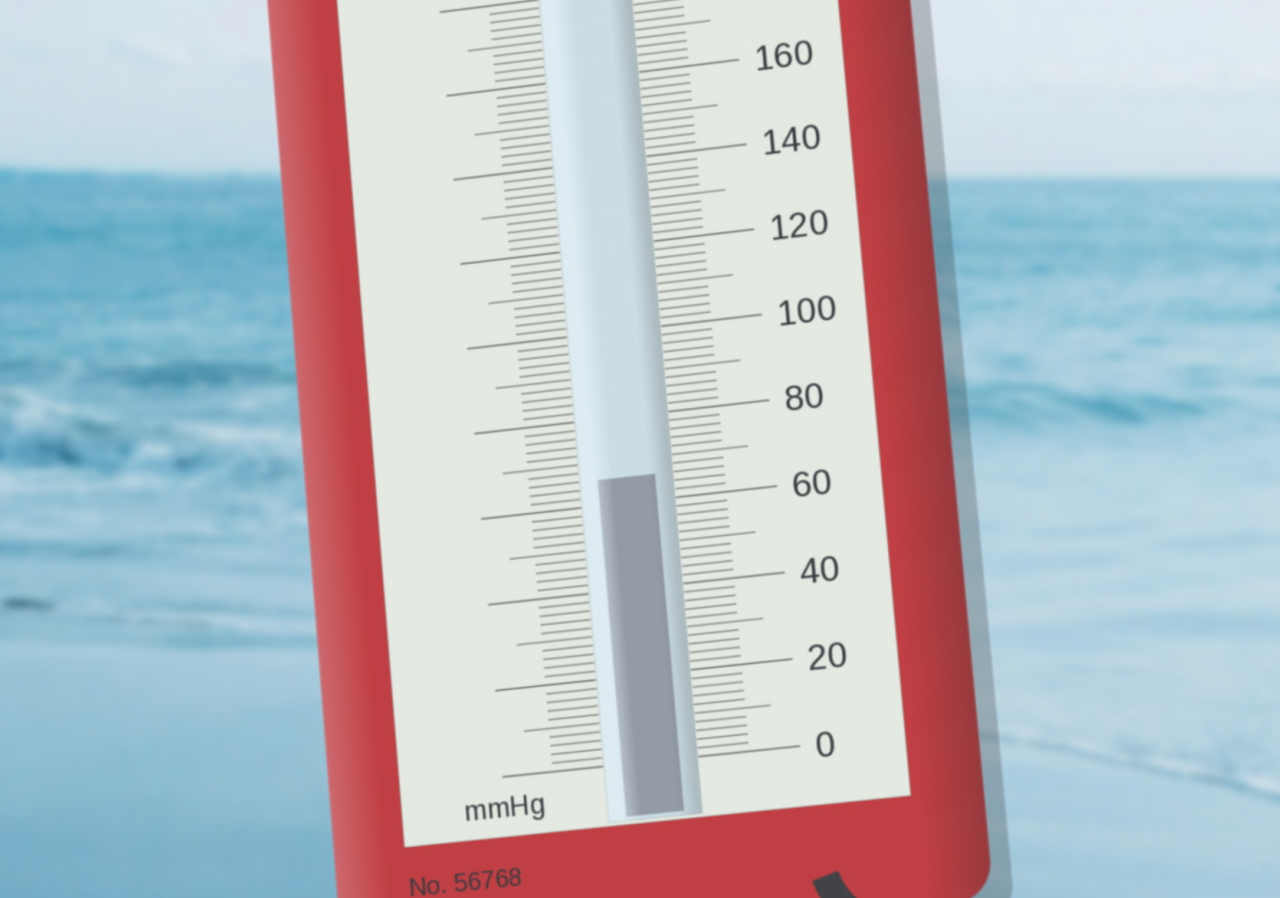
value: 66
